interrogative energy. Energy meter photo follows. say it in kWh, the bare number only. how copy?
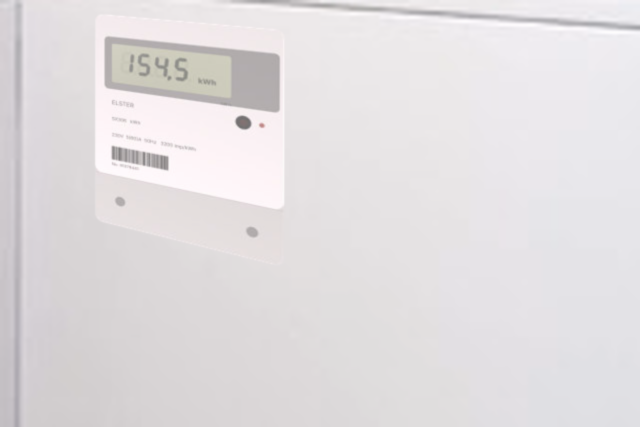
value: 154.5
